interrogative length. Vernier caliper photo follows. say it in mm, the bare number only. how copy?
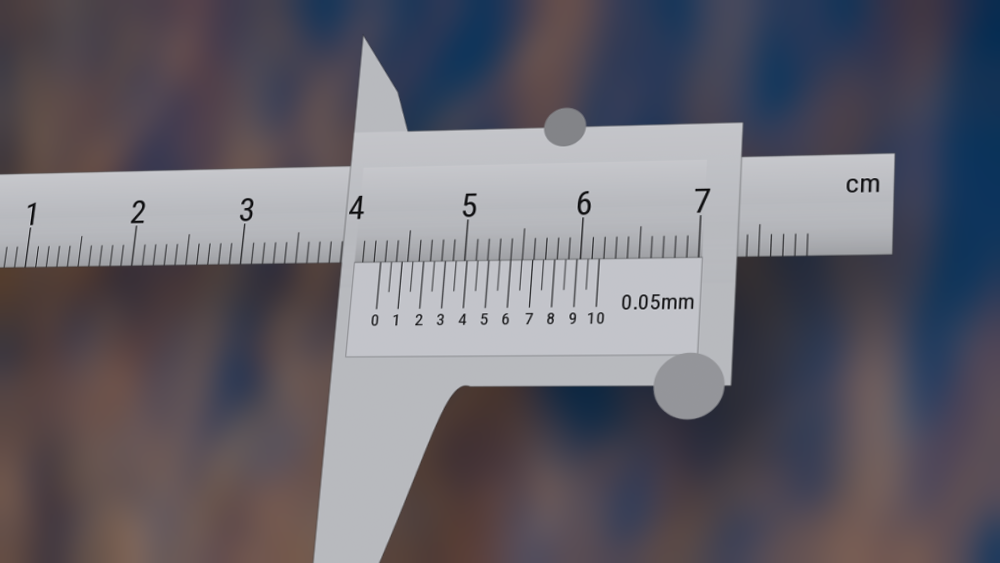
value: 42.6
